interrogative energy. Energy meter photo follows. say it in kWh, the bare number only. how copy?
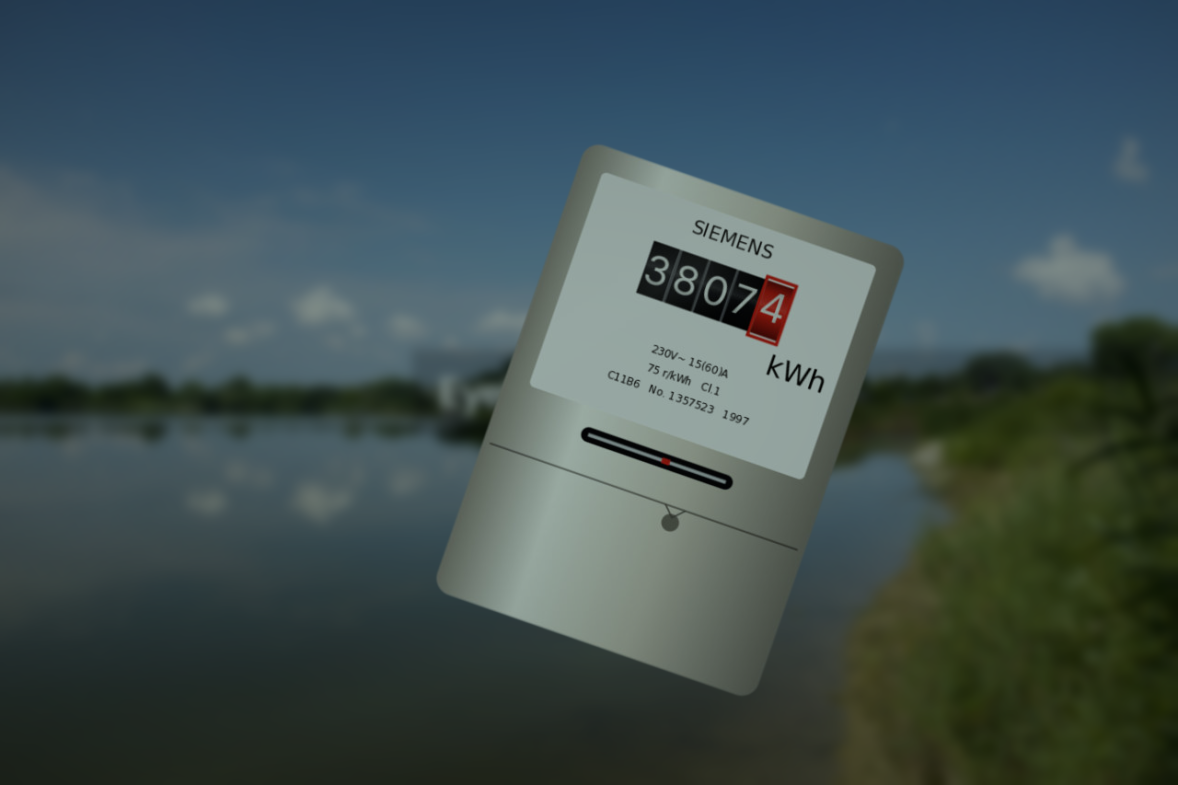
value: 3807.4
